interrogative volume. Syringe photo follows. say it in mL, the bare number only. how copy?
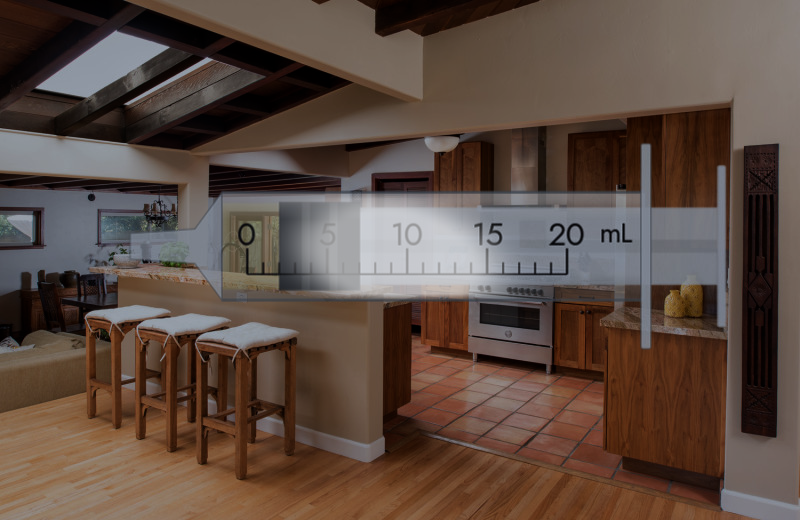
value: 2
